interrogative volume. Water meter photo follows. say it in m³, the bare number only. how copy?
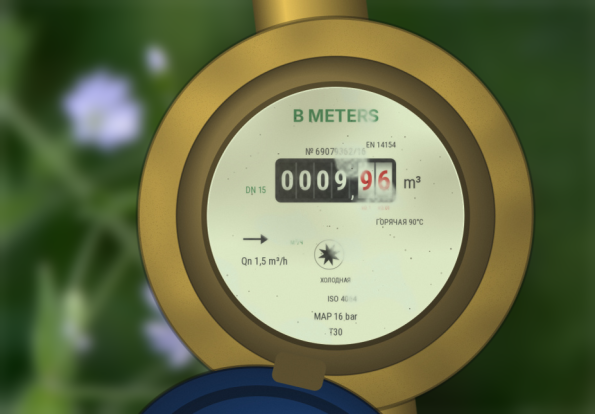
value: 9.96
